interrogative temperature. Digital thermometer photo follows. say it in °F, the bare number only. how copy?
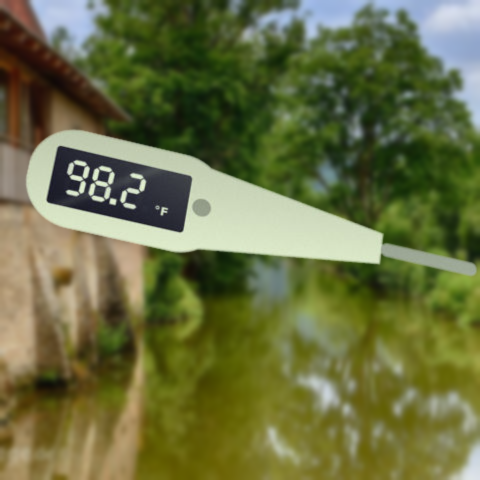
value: 98.2
